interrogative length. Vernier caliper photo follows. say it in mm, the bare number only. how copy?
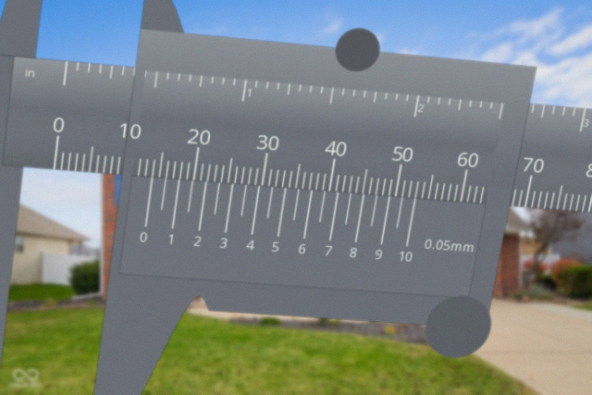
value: 14.0
